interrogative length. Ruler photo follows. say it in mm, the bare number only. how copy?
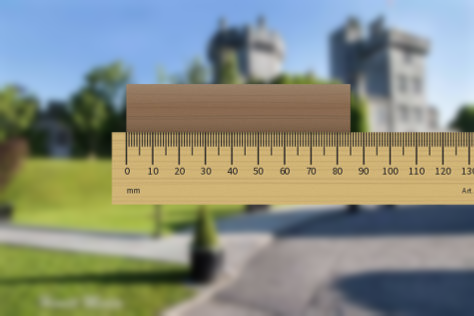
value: 85
